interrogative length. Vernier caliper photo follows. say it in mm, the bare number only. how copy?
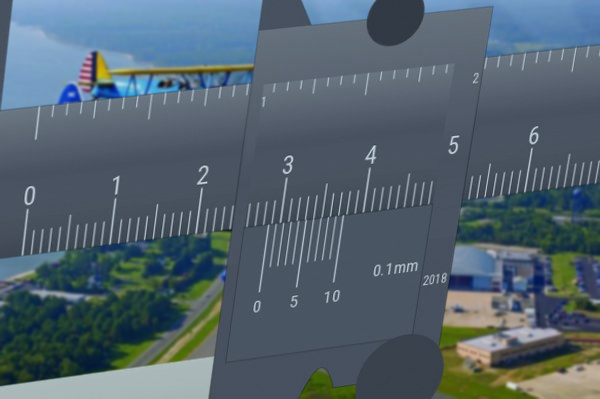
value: 28.6
